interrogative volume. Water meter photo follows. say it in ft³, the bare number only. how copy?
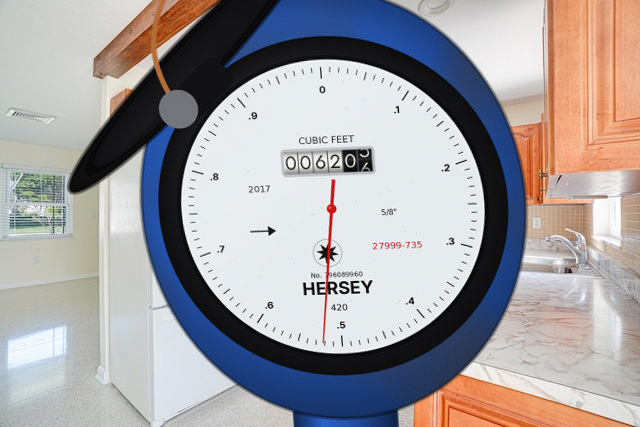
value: 6205.52
